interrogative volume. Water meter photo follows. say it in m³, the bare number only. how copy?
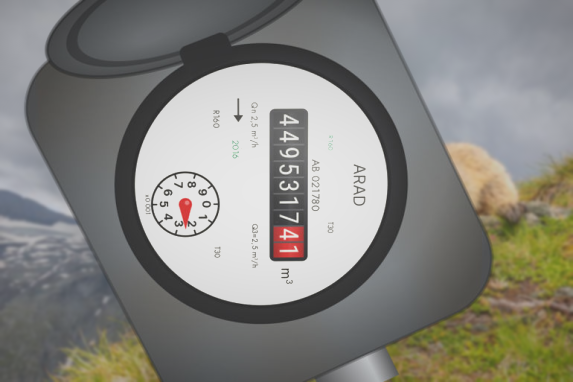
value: 4495317.412
